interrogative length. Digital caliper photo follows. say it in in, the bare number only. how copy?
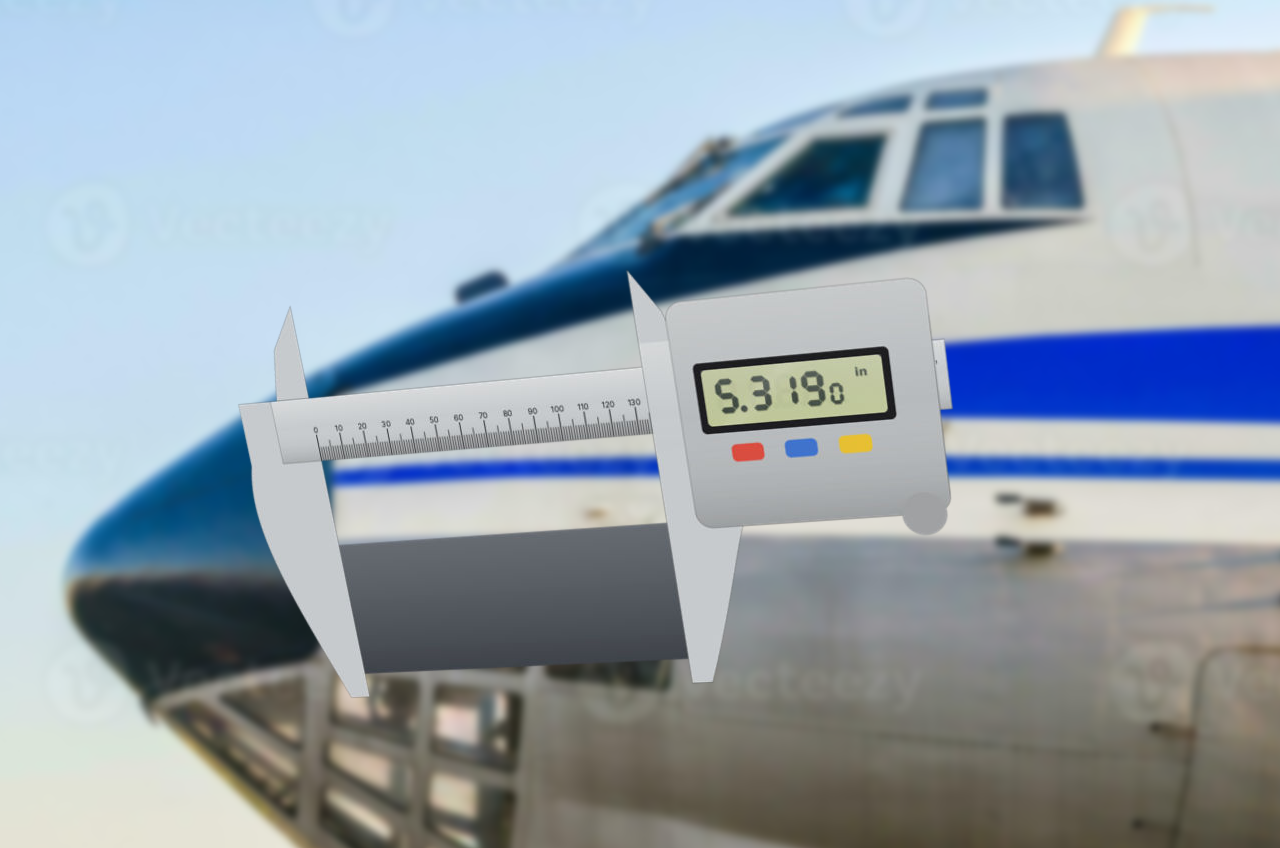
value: 5.3190
